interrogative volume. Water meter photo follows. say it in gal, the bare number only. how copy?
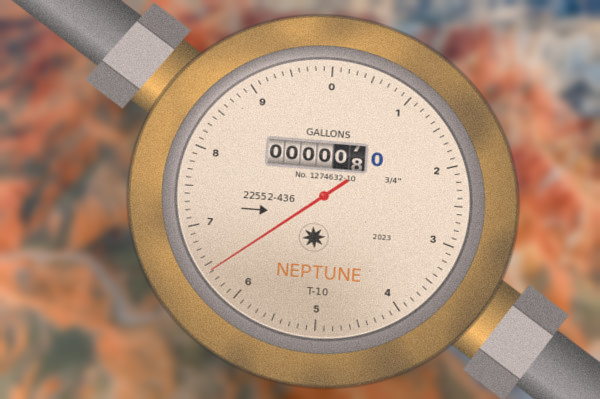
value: 76.4
